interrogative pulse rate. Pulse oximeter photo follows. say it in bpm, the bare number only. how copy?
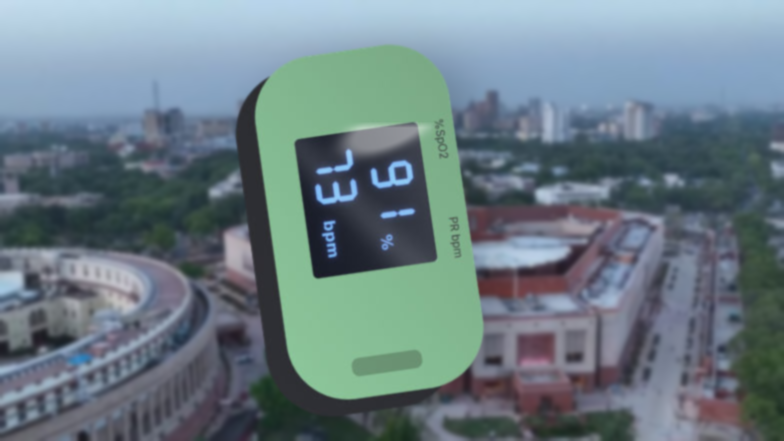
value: 73
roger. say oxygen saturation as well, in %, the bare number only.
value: 91
